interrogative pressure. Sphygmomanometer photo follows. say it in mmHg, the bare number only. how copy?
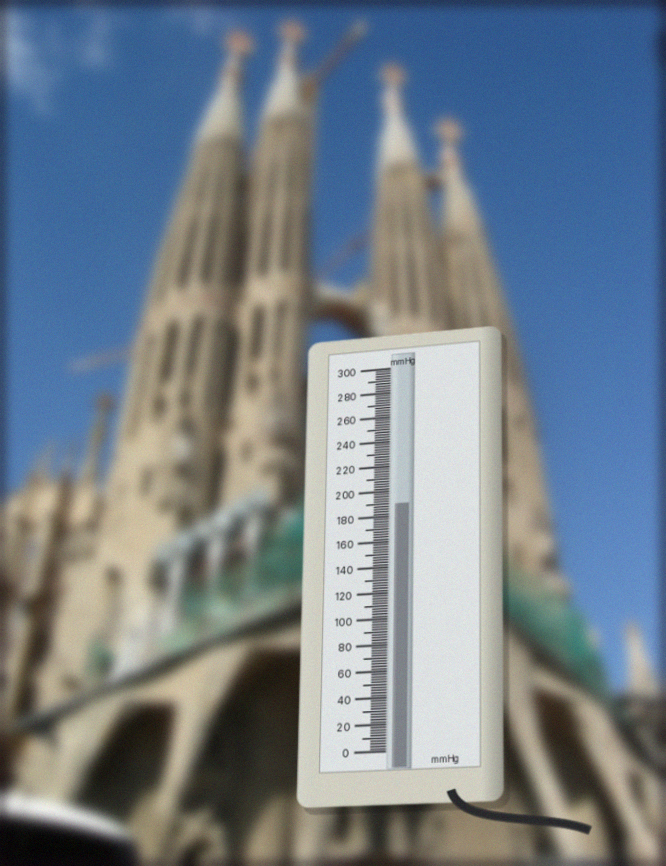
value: 190
